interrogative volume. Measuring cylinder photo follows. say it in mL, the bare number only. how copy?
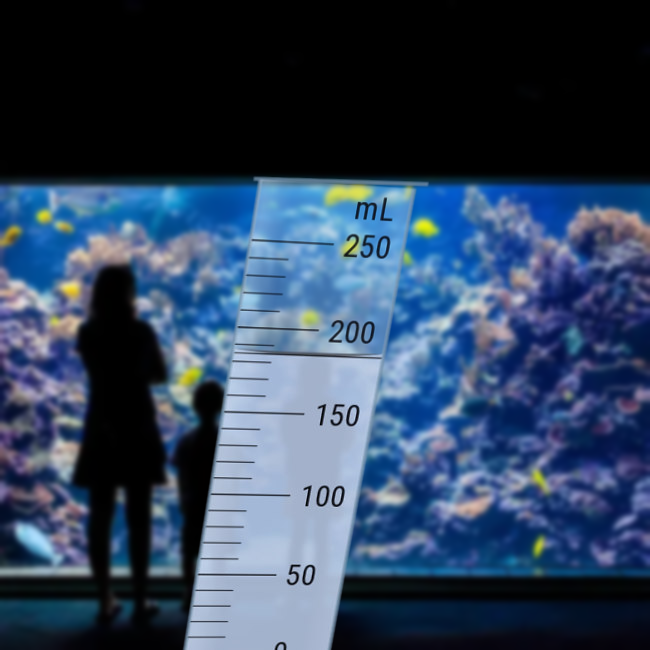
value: 185
